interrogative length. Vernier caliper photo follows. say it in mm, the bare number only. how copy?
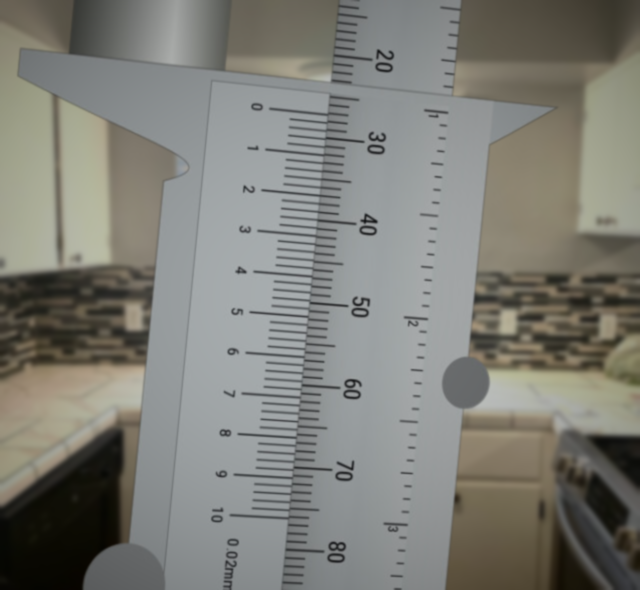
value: 27.2
